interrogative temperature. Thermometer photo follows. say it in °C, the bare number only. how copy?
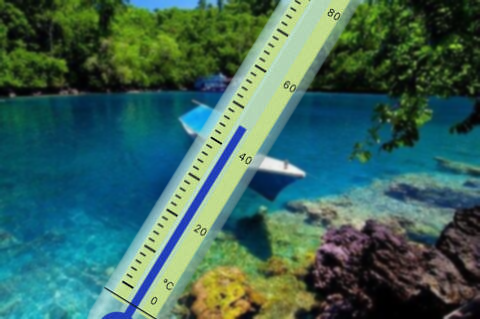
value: 46
